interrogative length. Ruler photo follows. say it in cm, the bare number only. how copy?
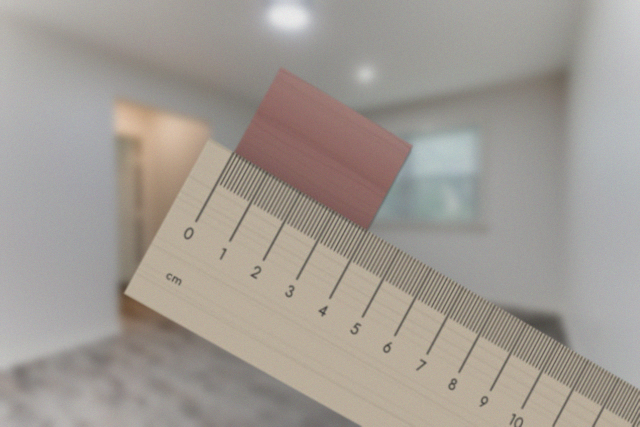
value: 4
